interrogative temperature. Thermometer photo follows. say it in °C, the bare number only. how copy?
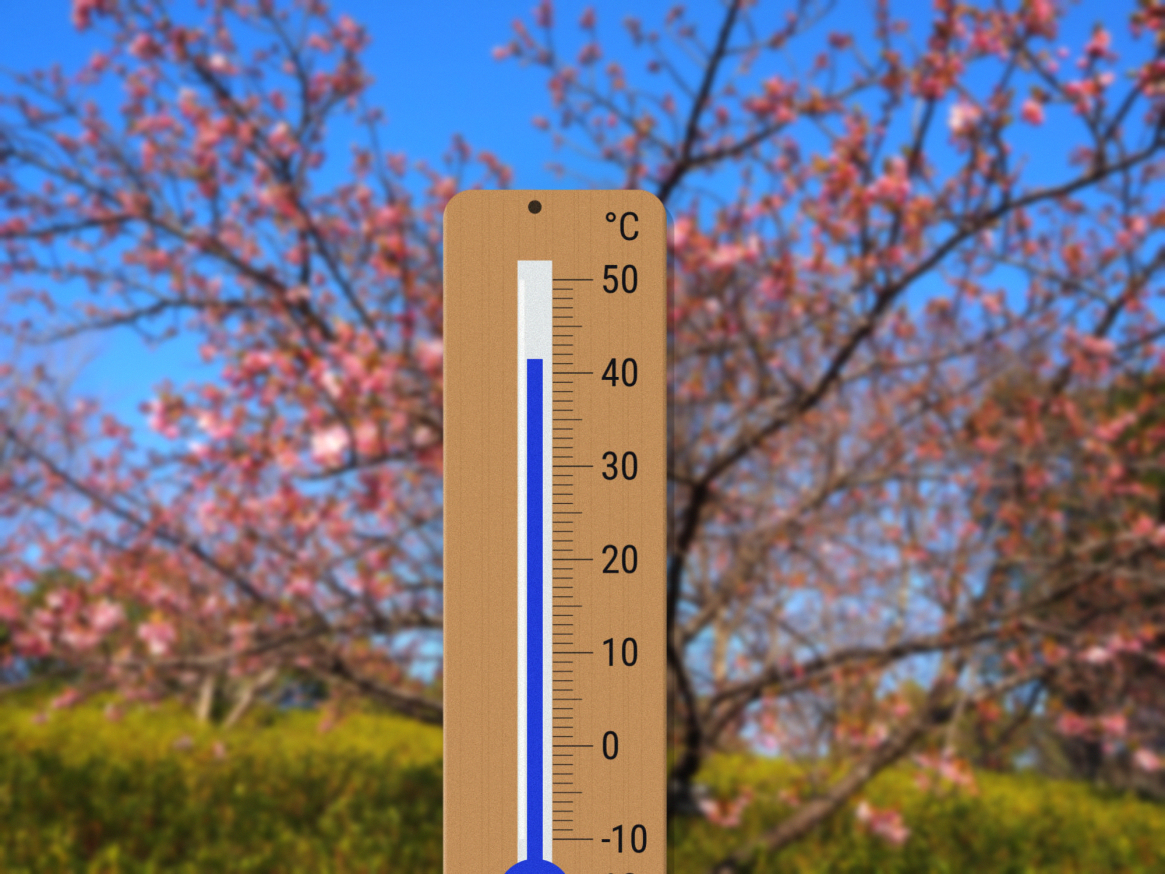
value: 41.5
